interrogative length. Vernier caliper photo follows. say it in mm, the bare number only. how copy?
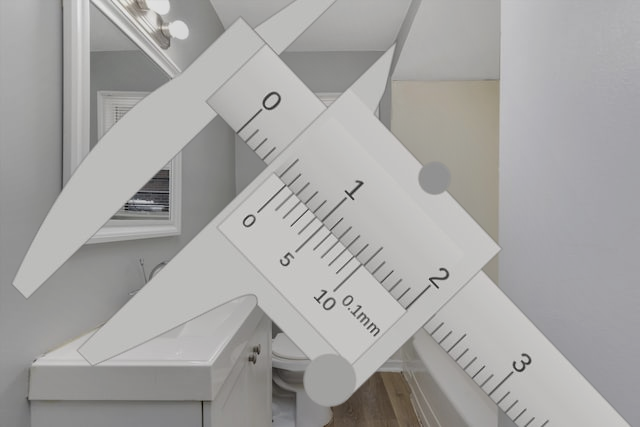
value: 5.8
